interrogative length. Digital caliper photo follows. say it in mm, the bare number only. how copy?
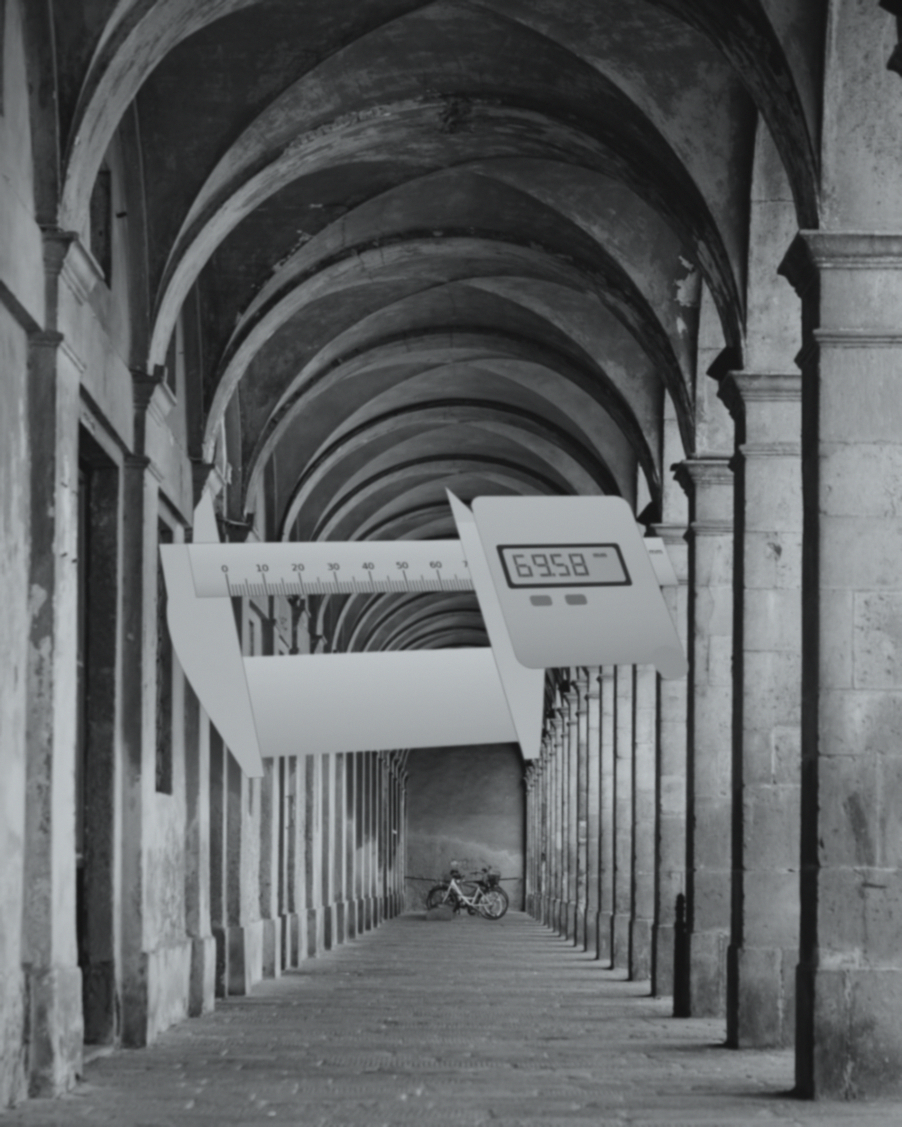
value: 69.58
